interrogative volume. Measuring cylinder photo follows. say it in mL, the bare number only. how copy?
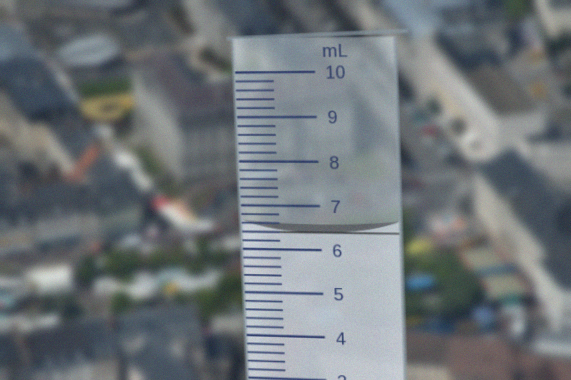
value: 6.4
